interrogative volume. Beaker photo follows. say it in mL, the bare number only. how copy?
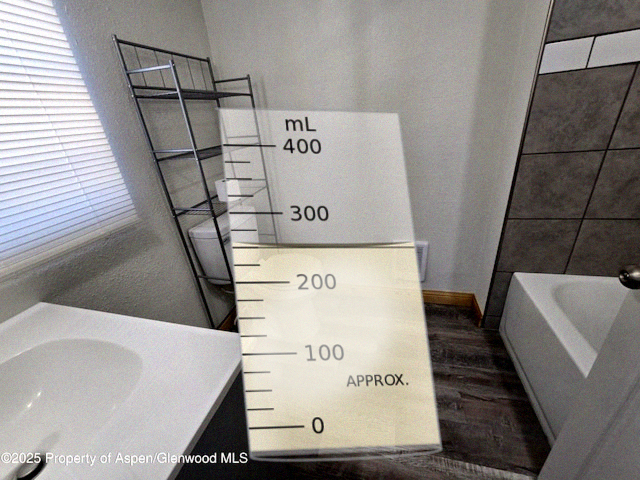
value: 250
